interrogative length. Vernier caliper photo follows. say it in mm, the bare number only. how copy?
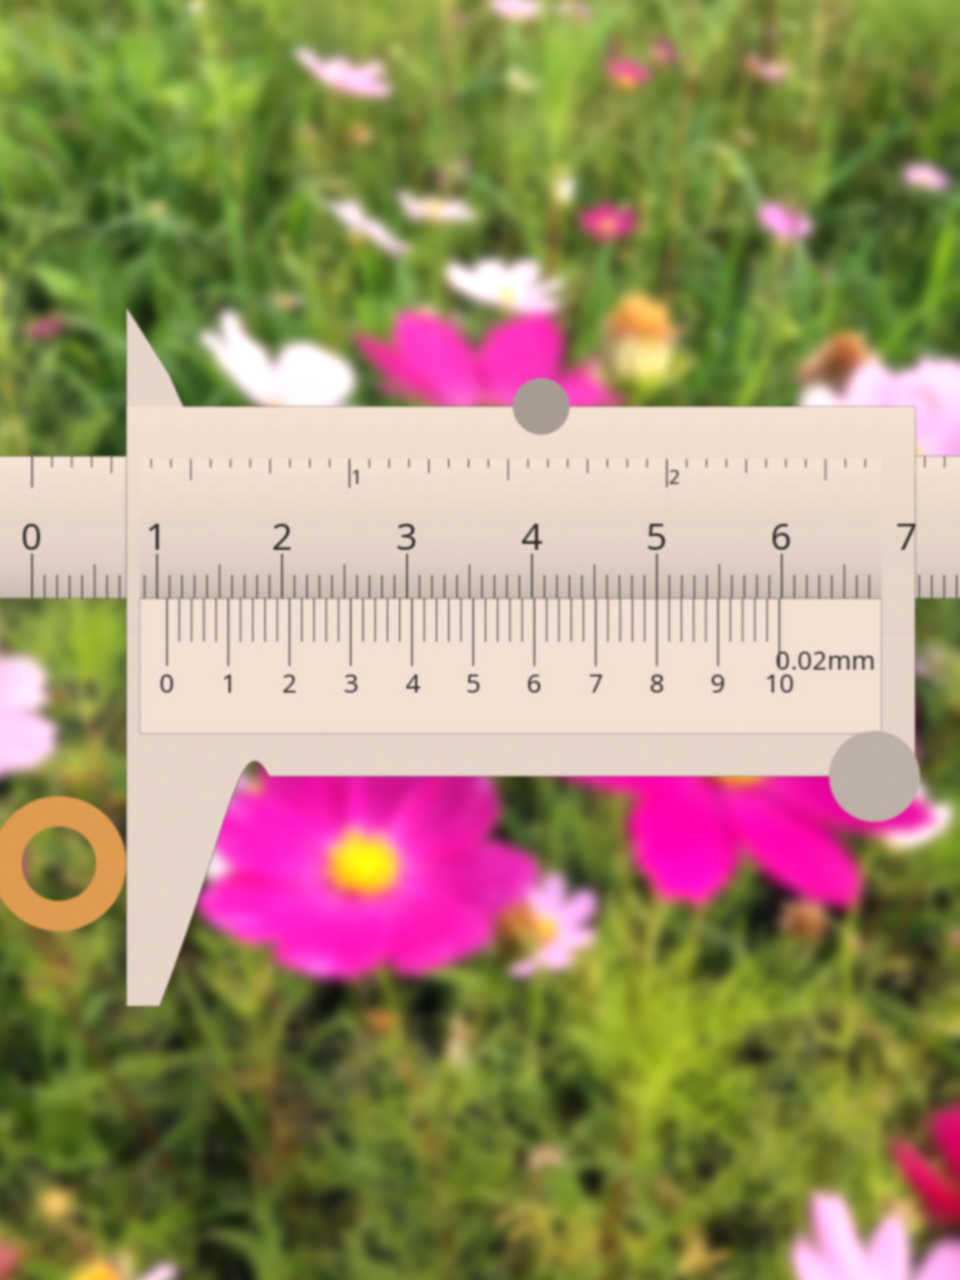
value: 10.8
